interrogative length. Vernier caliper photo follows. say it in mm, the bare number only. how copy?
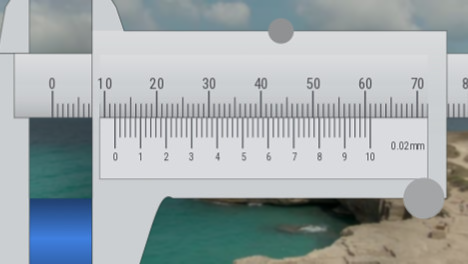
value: 12.0
